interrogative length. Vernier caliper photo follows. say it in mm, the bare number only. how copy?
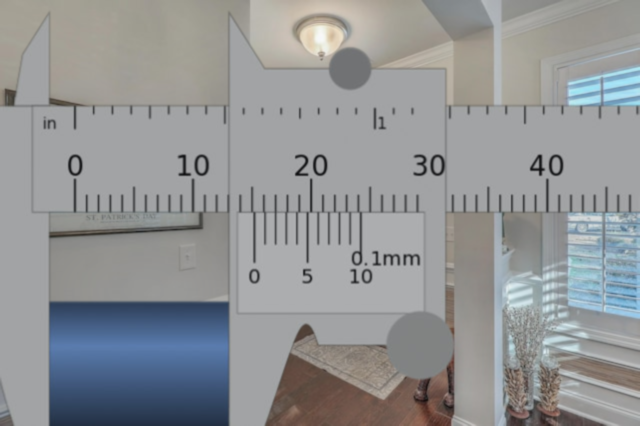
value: 15.2
